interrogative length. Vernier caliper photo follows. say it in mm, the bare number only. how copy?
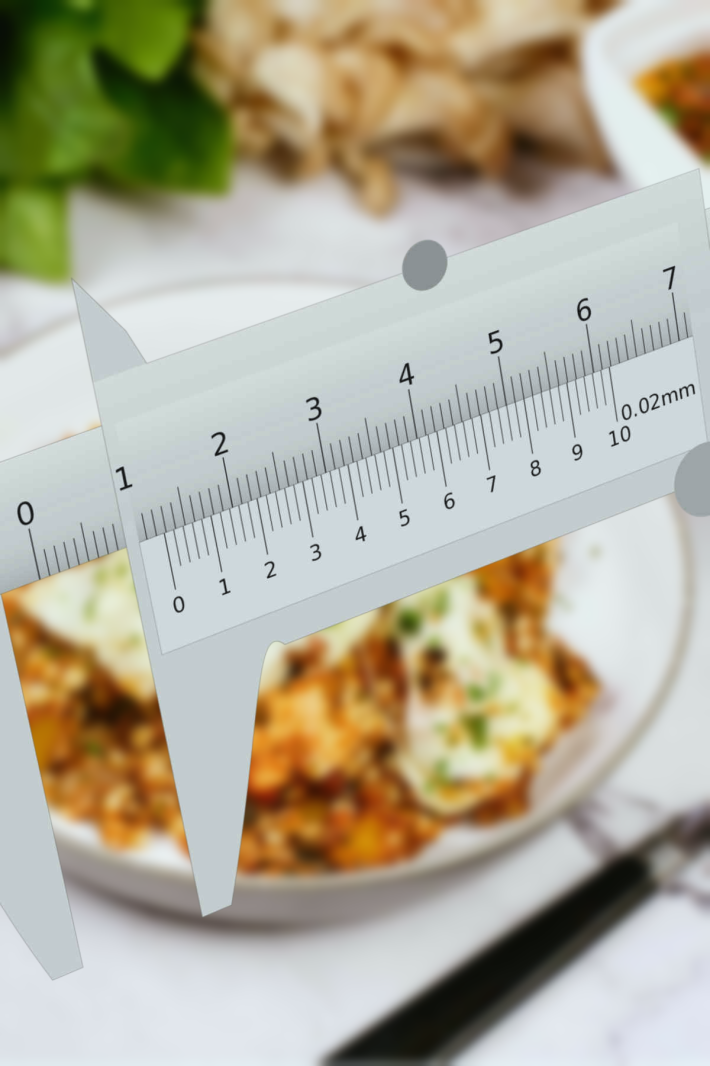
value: 12.8
